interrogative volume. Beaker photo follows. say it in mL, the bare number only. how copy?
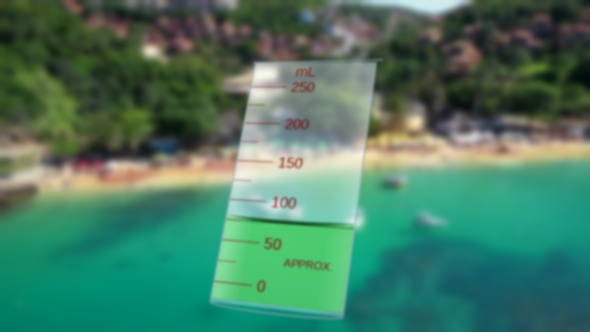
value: 75
